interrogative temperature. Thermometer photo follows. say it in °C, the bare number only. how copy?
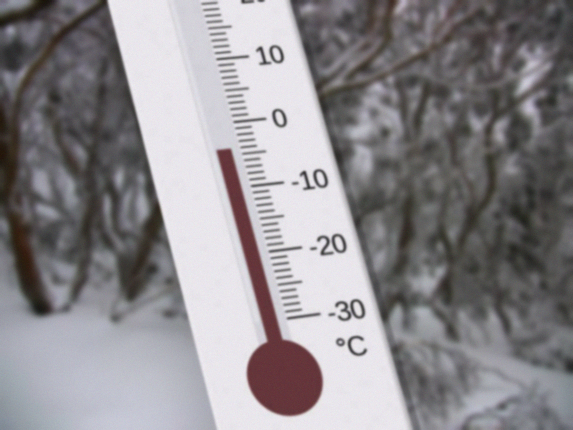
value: -4
